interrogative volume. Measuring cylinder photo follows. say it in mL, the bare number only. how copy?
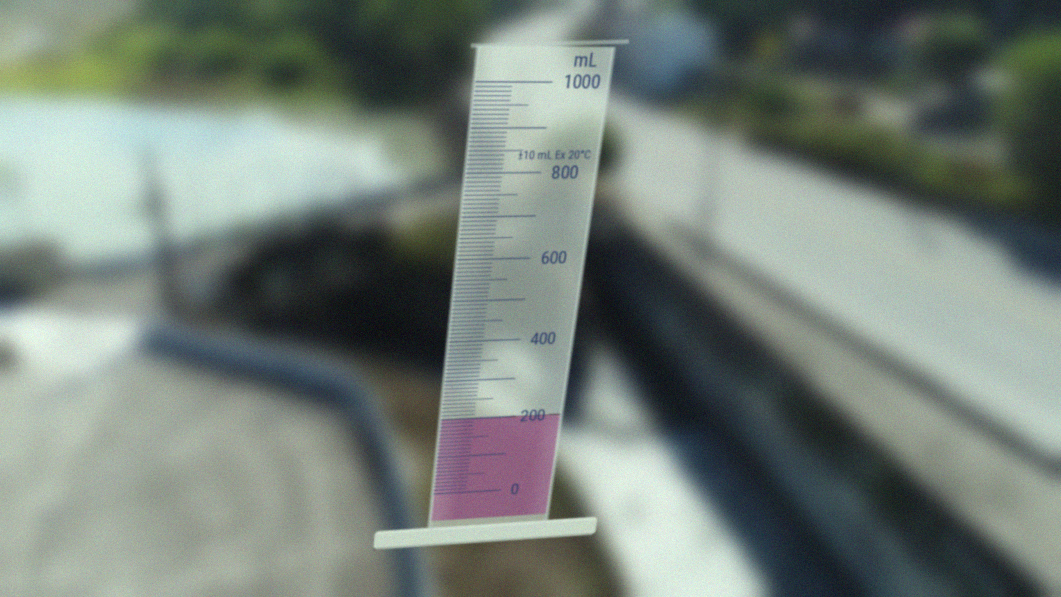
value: 200
